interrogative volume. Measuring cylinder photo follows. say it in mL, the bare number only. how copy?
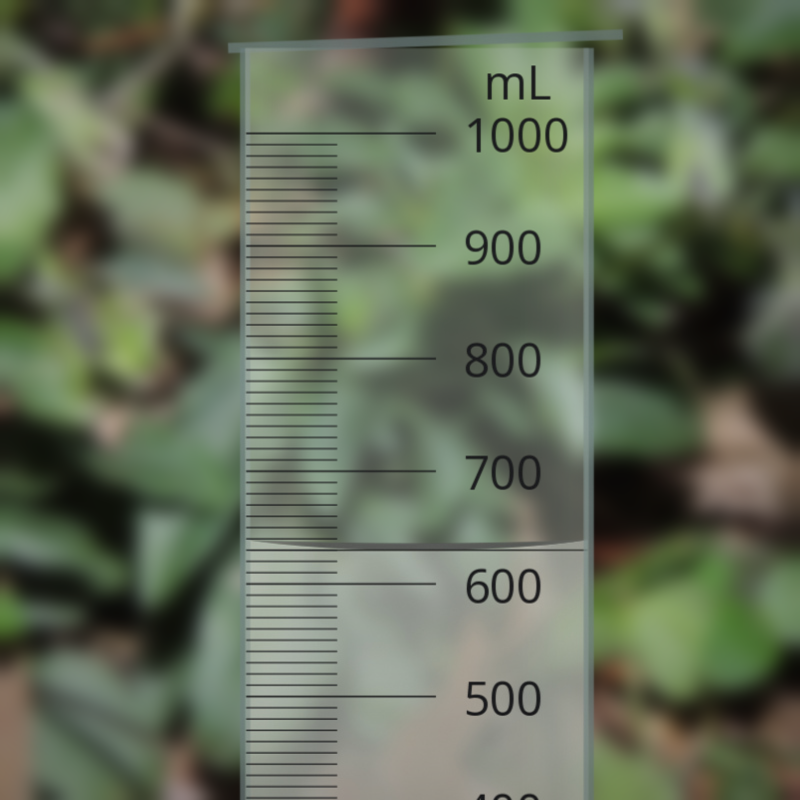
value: 630
